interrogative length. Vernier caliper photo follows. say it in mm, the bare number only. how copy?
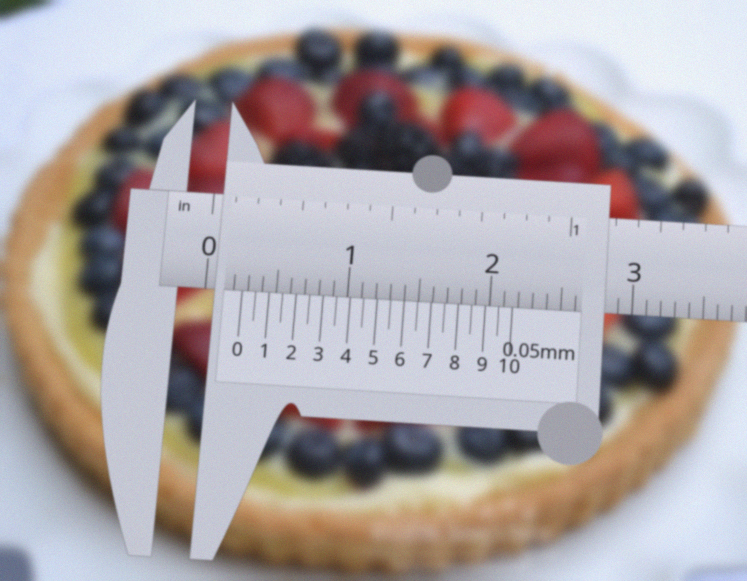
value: 2.6
